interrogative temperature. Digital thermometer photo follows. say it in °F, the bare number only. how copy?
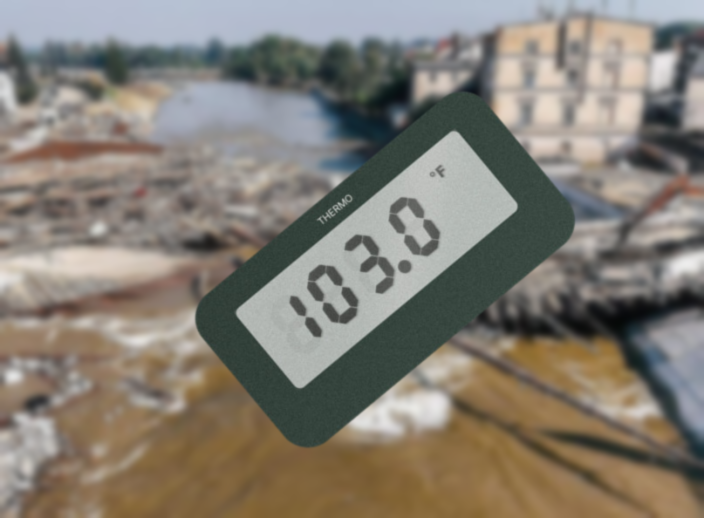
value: 103.0
